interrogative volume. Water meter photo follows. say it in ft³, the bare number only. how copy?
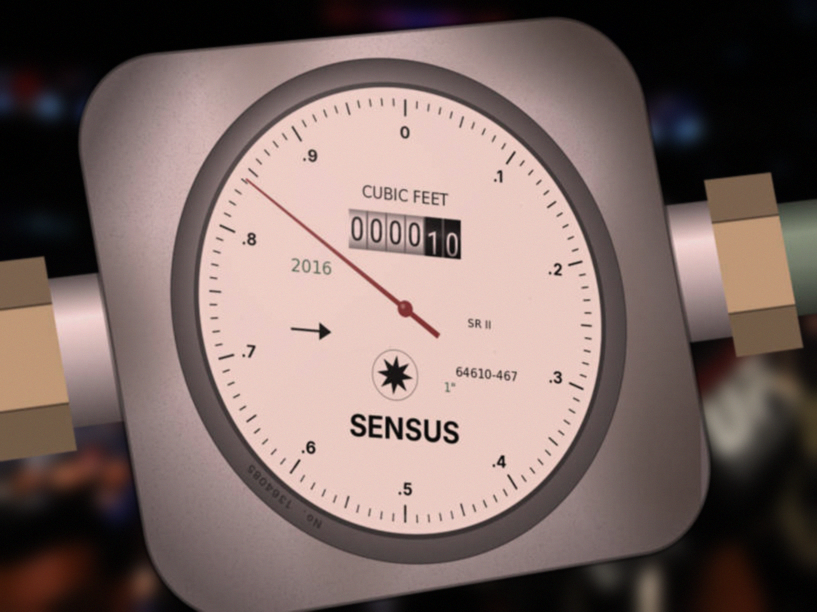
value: 9.84
